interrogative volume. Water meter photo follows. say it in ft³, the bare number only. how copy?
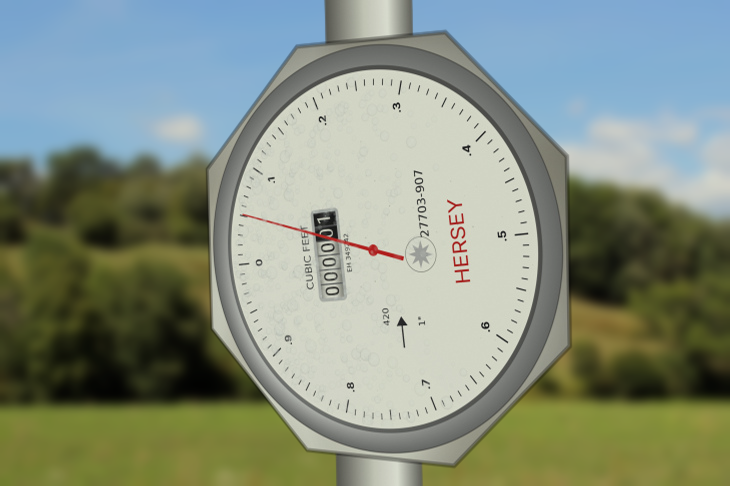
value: 1.05
